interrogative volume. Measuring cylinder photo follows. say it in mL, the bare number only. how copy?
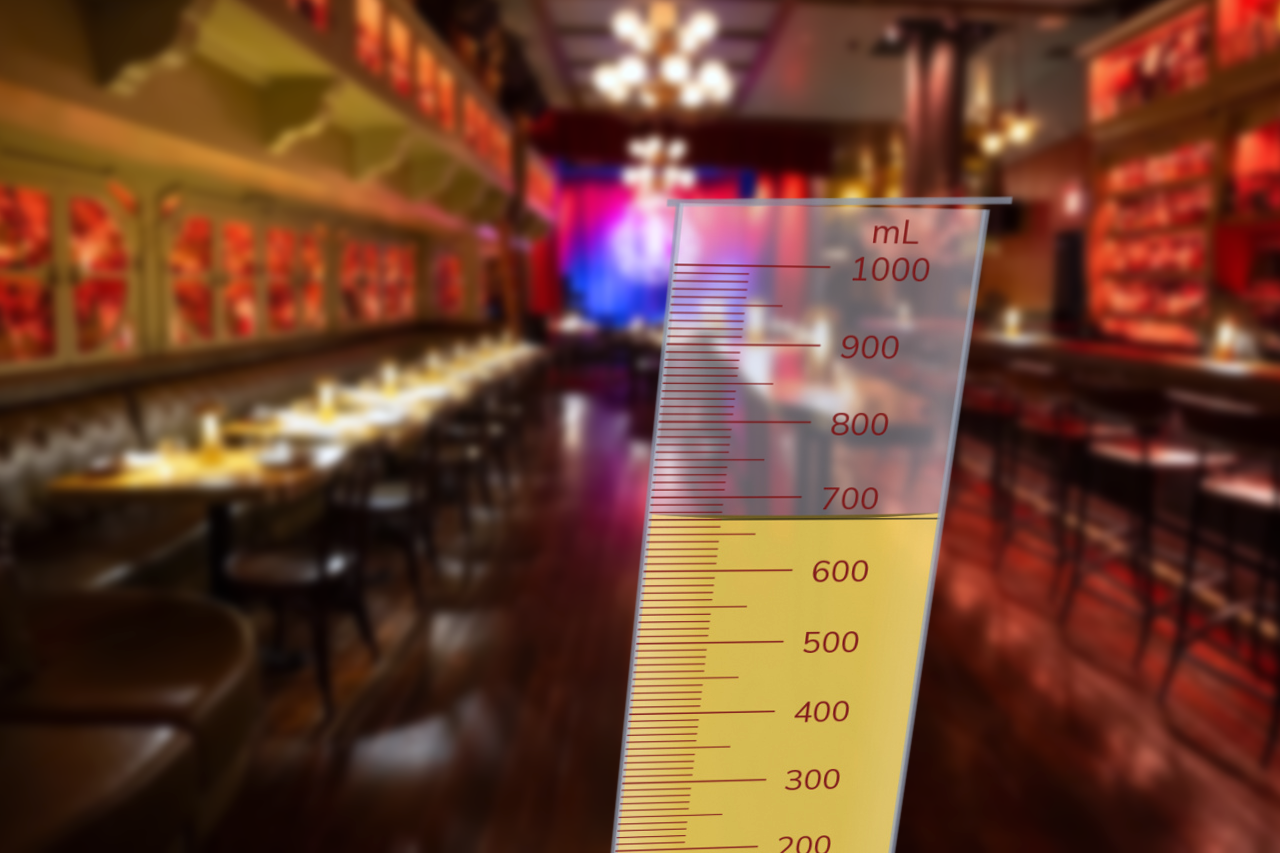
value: 670
